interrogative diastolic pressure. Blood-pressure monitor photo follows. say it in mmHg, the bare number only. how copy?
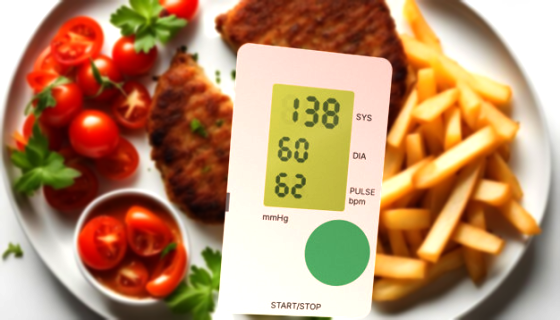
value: 60
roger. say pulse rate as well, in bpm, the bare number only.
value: 62
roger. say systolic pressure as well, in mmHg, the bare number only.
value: 138
